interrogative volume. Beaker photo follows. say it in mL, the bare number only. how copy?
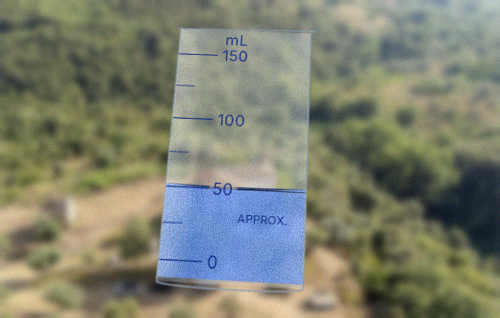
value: 50
